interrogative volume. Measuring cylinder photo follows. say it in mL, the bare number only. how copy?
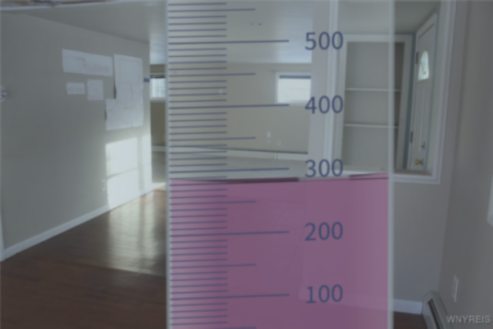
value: 280
